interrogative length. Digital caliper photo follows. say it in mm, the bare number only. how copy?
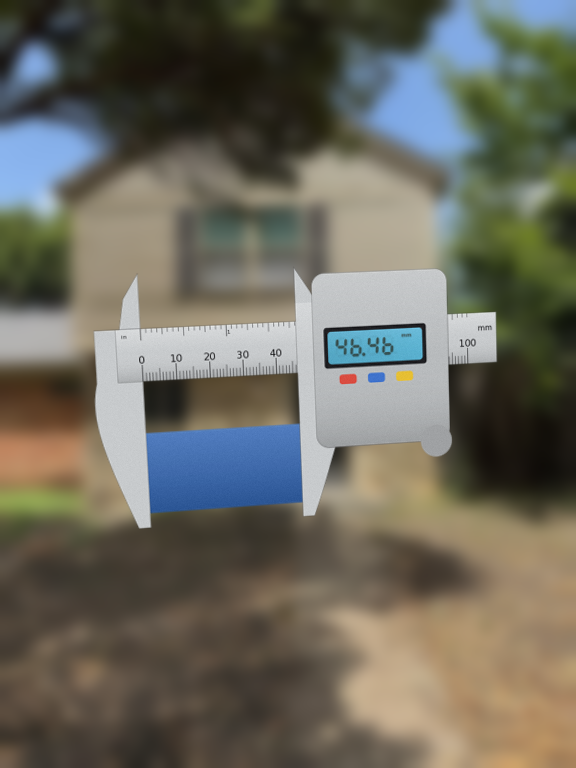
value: 46.46
